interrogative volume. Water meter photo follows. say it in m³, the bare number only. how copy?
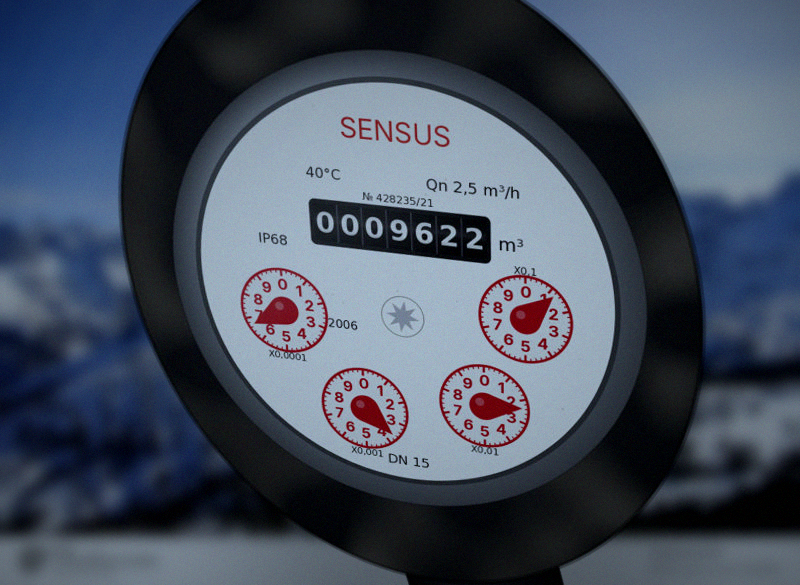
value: 9622.1236
